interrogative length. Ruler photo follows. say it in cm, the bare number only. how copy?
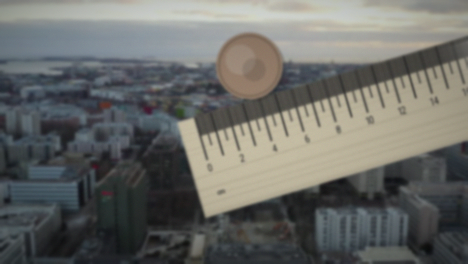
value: 4
